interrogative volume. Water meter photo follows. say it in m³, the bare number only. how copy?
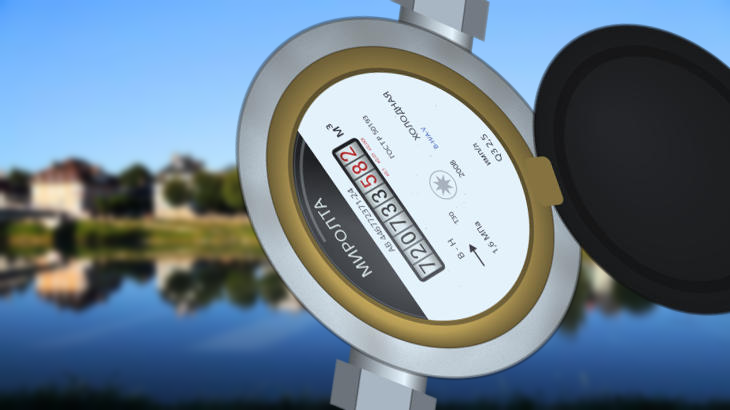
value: 720733.582
